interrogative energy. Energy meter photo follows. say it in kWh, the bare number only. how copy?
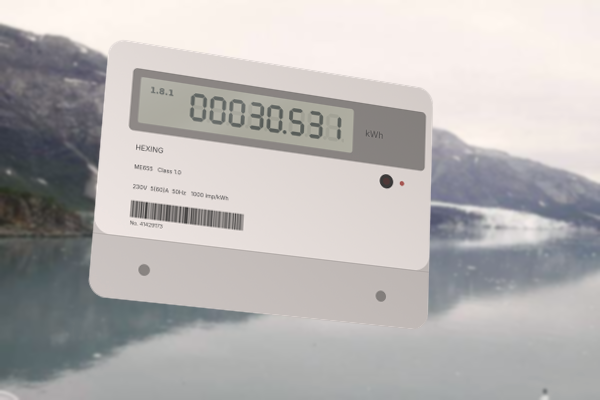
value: 30.531
